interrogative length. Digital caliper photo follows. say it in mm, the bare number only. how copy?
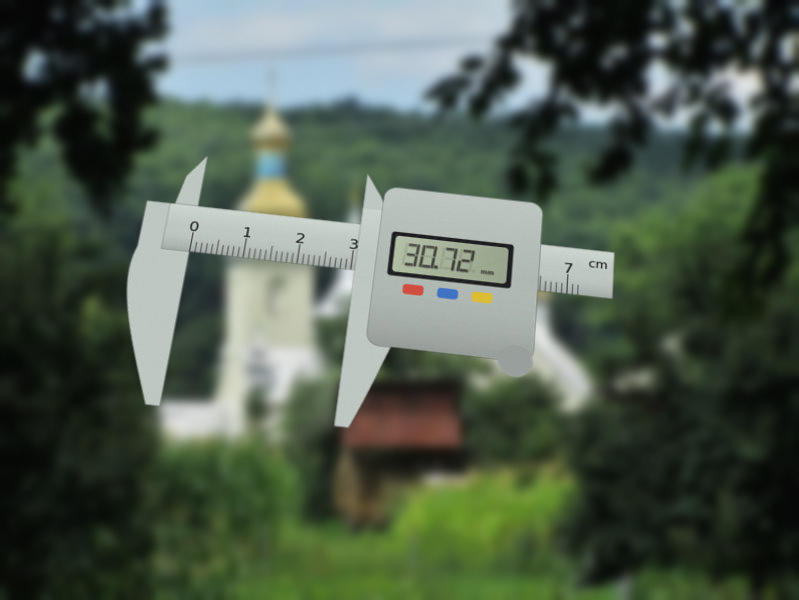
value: 30.72
